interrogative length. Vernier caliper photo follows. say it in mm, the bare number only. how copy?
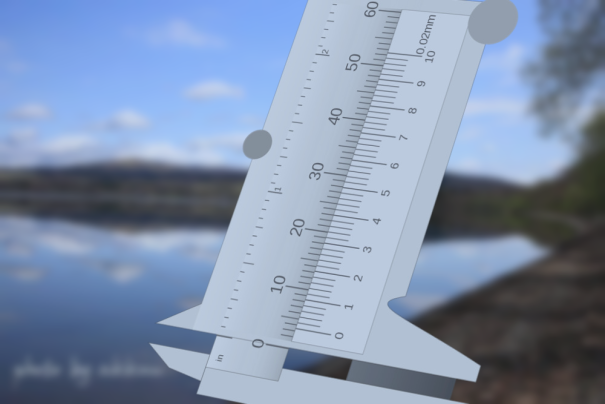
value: 3.4
